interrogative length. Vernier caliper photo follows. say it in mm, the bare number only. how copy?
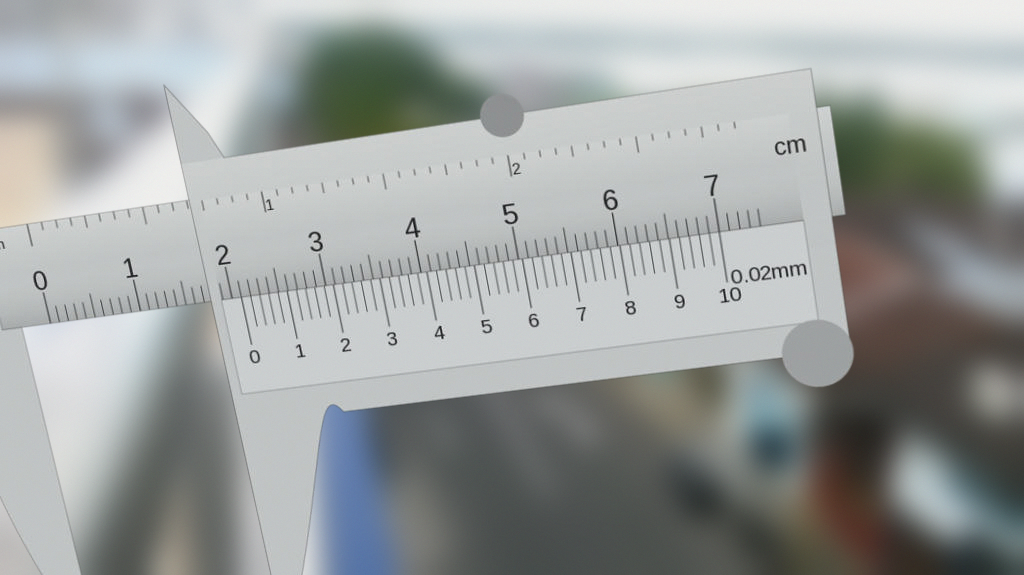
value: 21.0
